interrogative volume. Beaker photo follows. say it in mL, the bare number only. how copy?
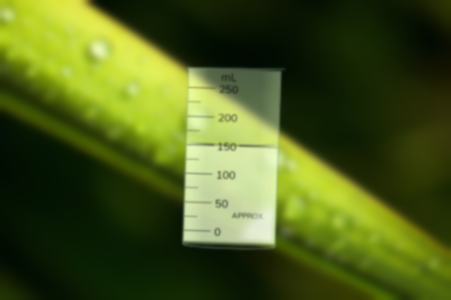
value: 150
